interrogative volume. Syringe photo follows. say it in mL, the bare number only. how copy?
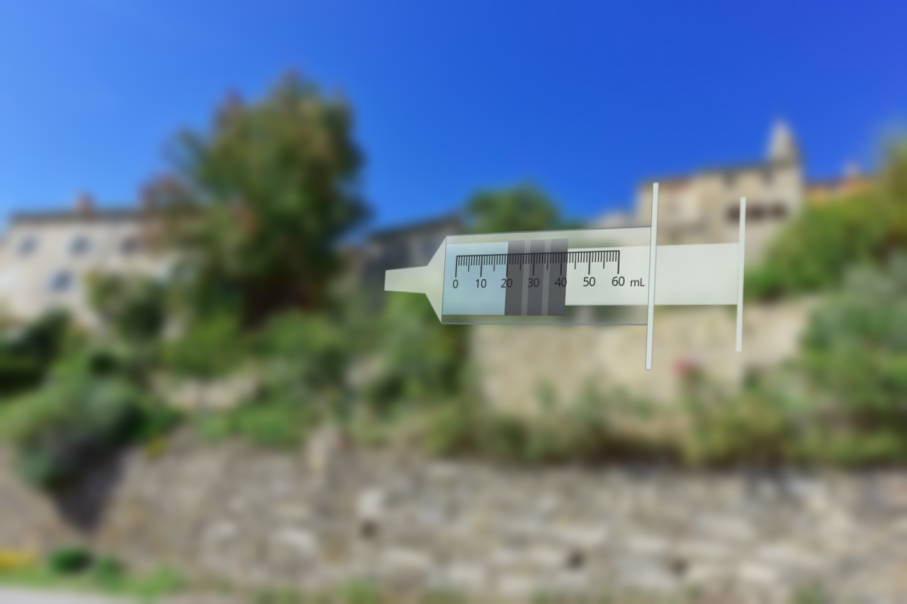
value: 20
